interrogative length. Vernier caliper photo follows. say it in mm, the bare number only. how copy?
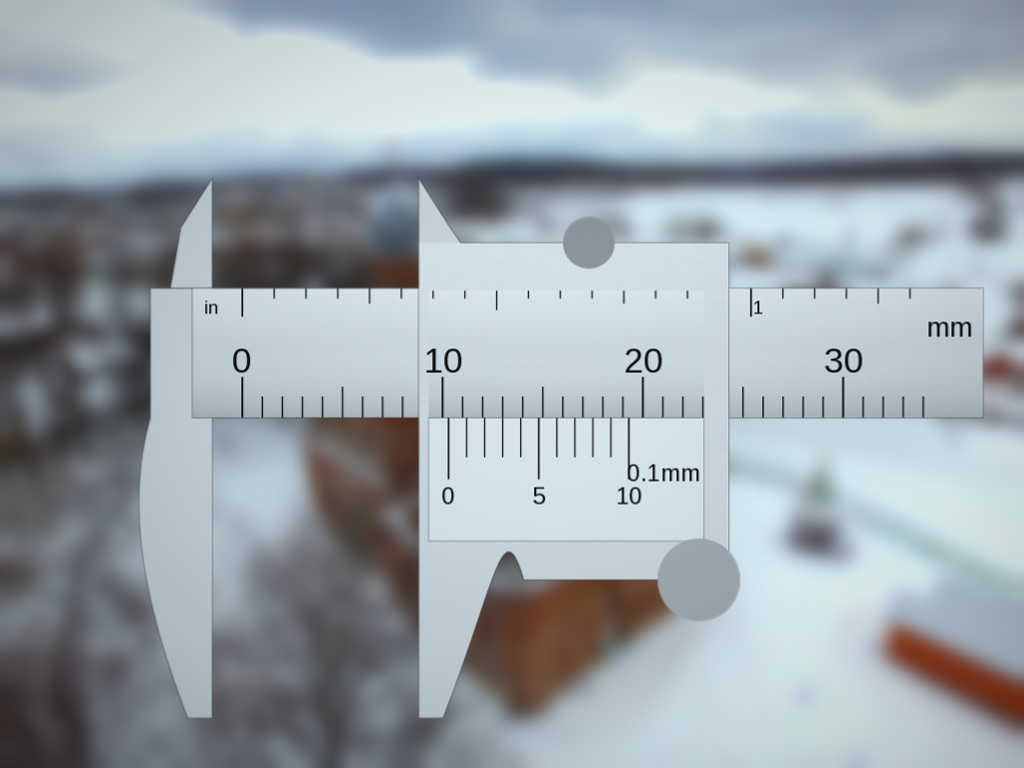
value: 10.3
